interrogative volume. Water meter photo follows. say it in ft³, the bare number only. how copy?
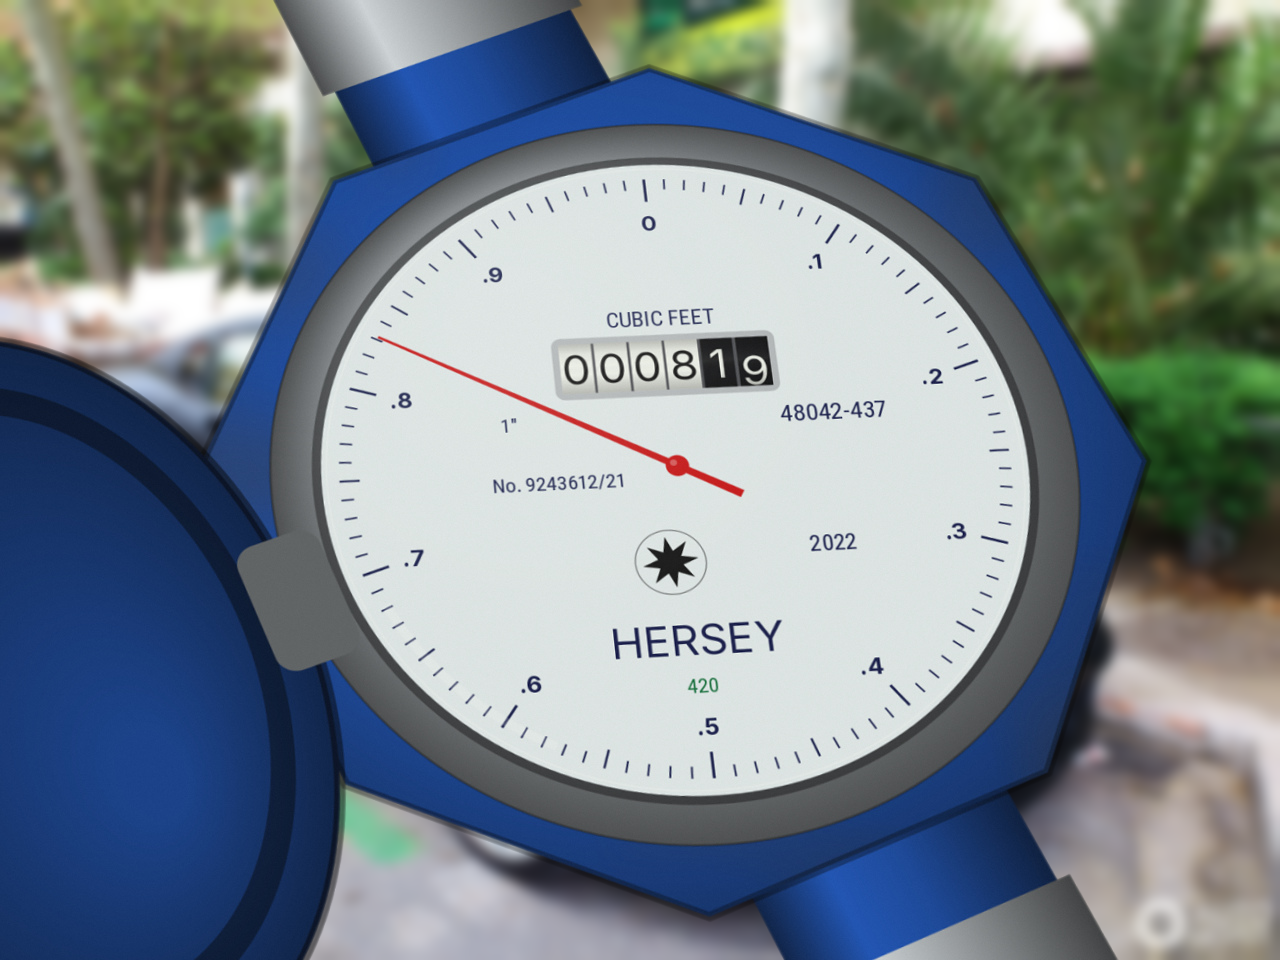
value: 818.83
